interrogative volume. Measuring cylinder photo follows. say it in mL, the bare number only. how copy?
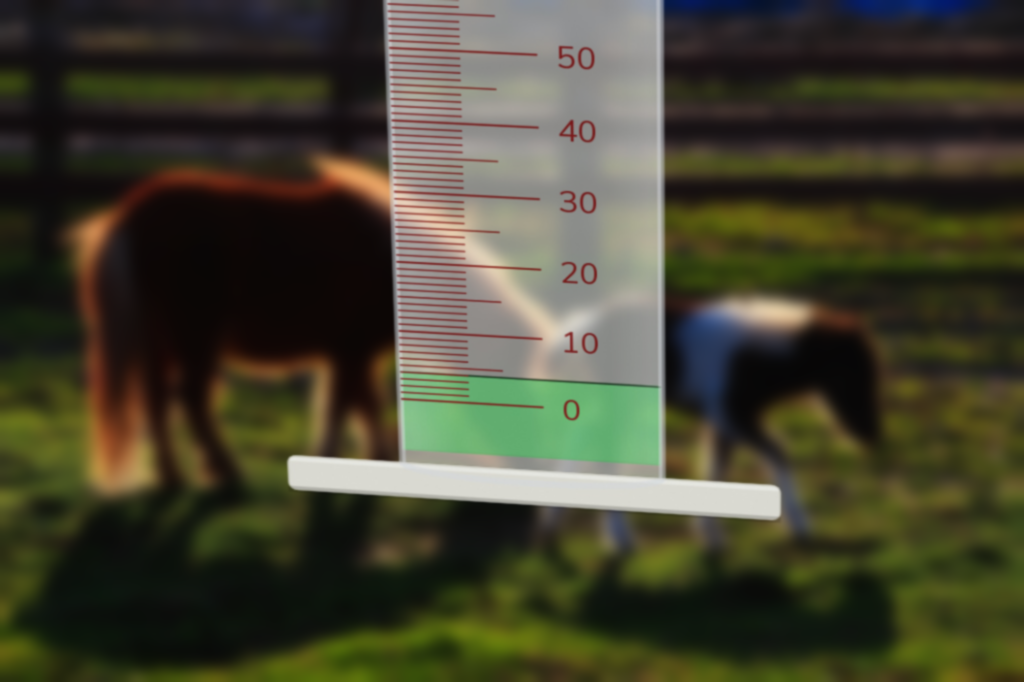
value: 4
